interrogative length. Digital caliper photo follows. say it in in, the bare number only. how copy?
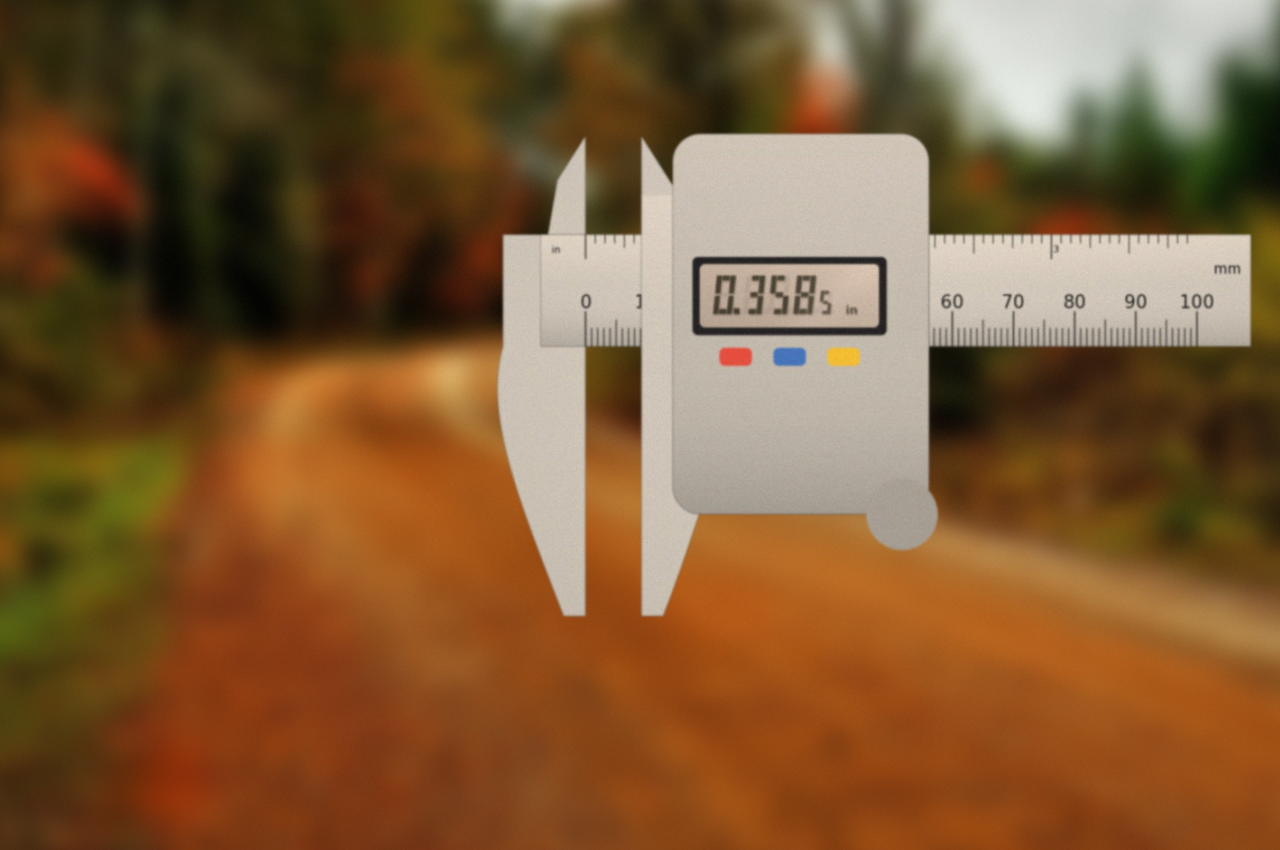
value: 0.3585
